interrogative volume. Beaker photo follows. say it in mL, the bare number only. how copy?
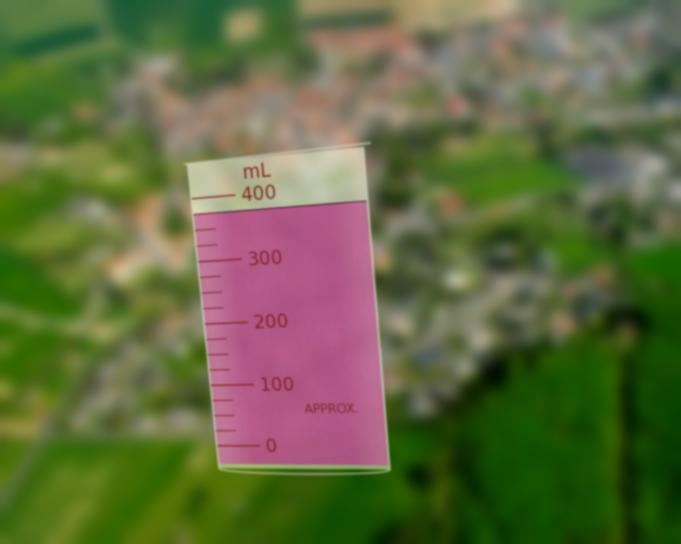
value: 375
